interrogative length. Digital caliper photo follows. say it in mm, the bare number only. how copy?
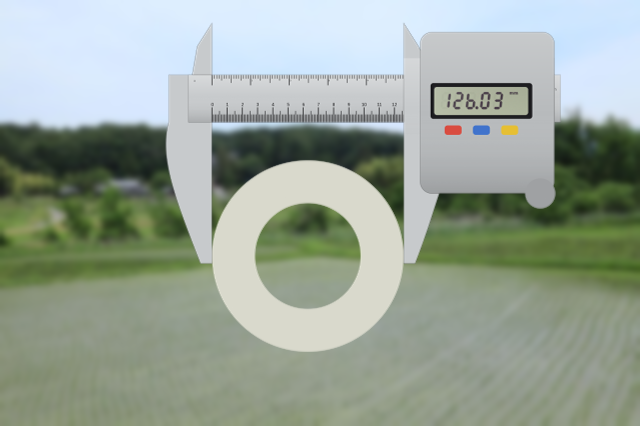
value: 126.03
